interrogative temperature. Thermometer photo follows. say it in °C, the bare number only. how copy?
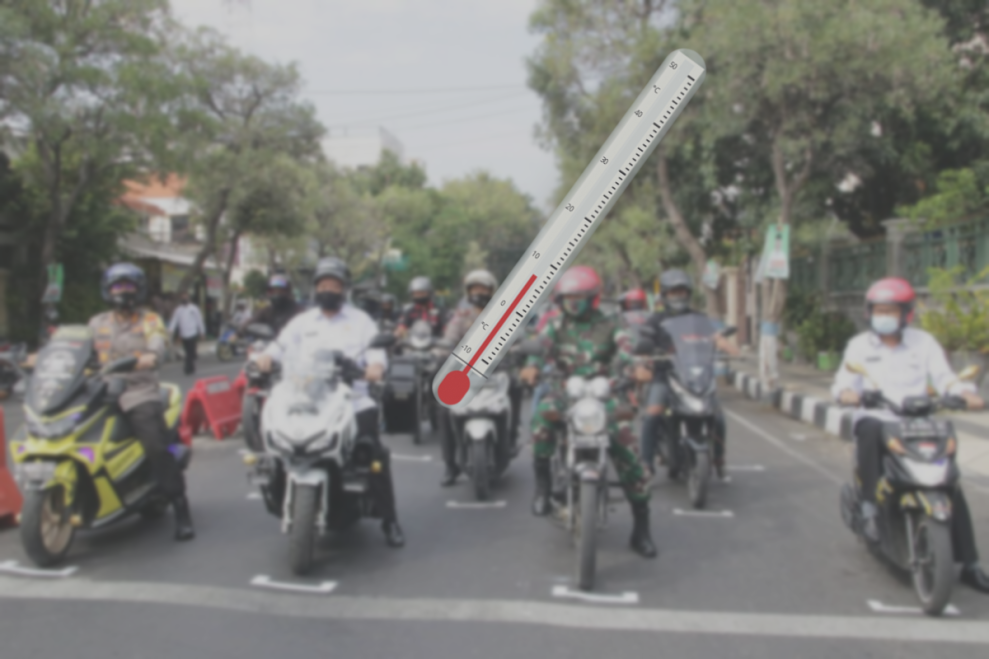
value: 7
